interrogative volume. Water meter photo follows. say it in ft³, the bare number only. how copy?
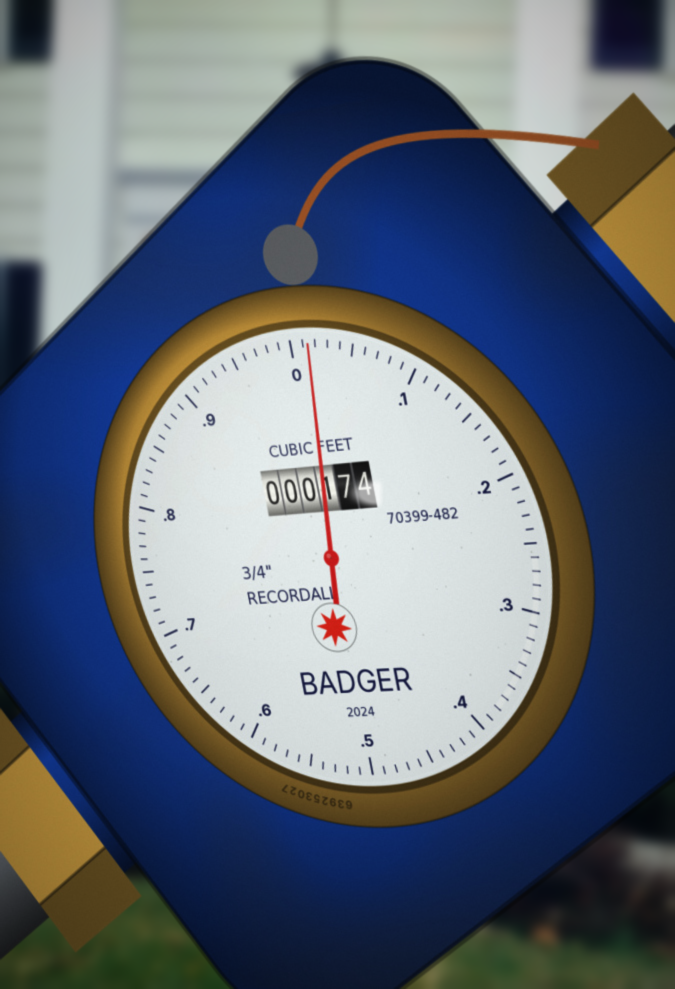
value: 174.01
